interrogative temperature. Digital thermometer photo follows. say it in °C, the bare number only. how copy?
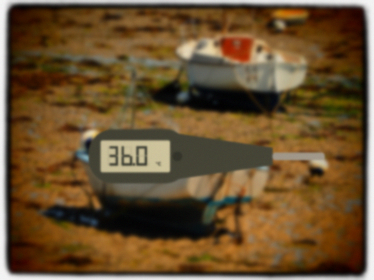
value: 36.0
